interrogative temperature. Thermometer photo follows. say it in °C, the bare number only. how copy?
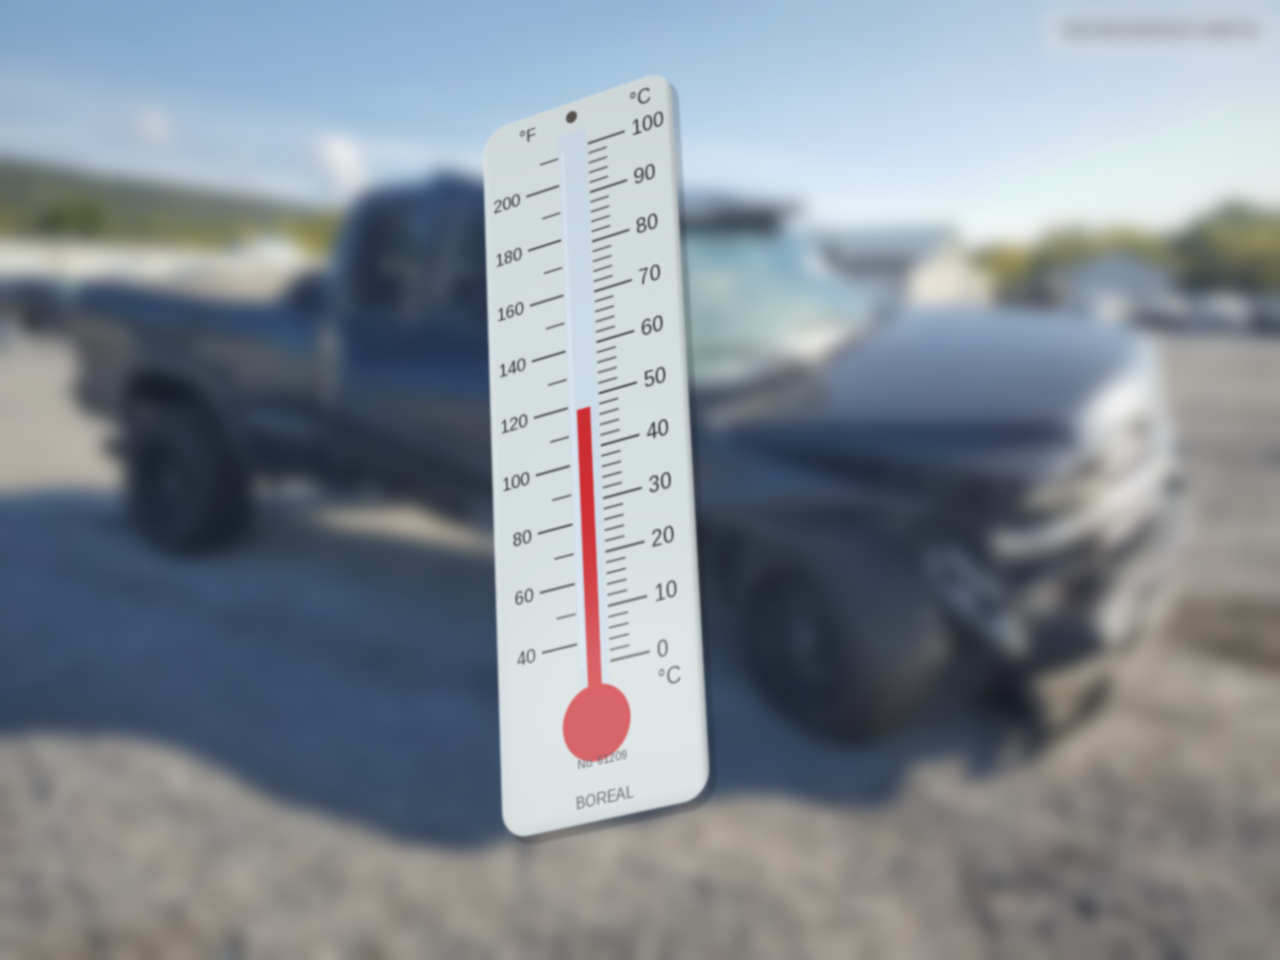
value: 48
